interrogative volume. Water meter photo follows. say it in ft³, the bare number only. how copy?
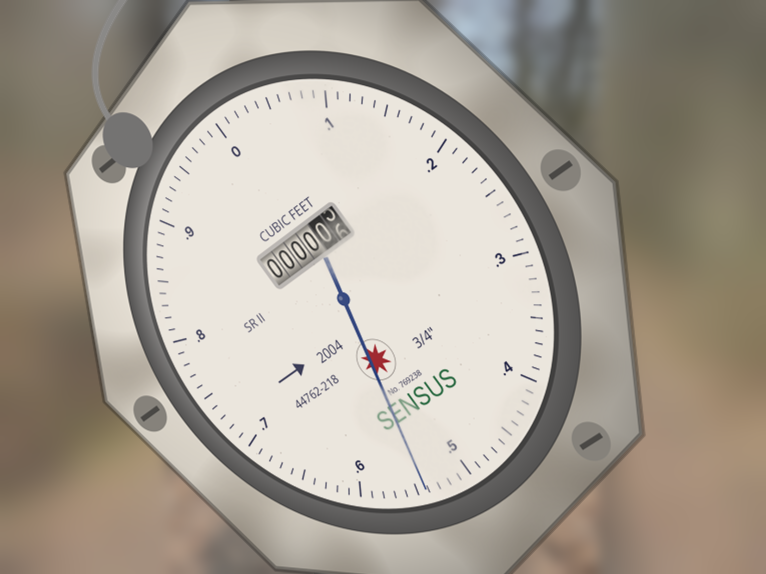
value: 5.54
